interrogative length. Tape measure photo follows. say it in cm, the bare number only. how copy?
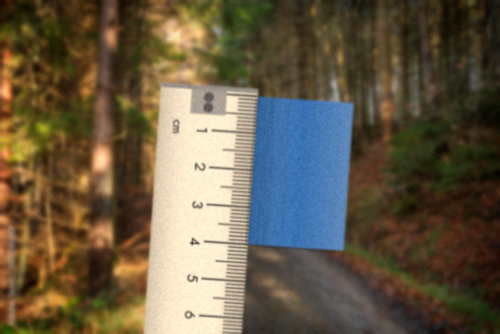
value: 4
